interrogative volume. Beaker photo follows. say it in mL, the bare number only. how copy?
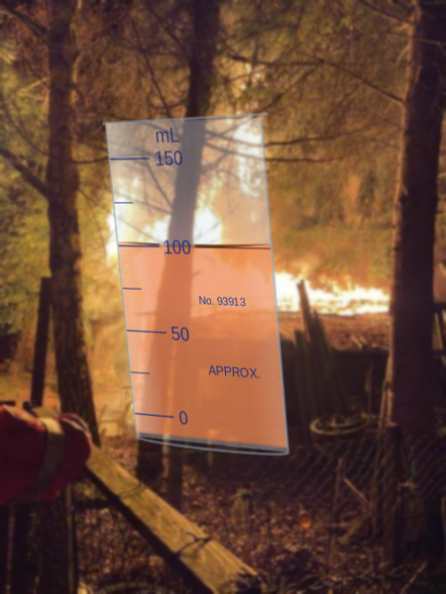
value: 100
